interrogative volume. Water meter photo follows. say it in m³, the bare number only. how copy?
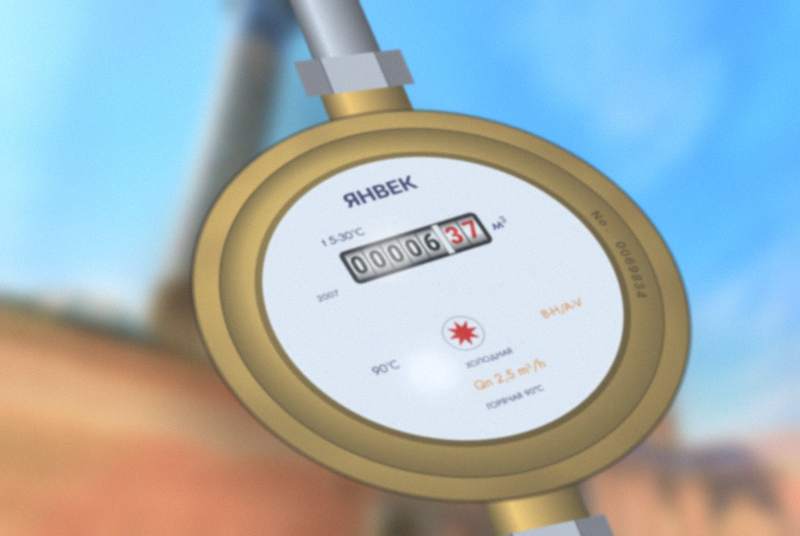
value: 6.37
